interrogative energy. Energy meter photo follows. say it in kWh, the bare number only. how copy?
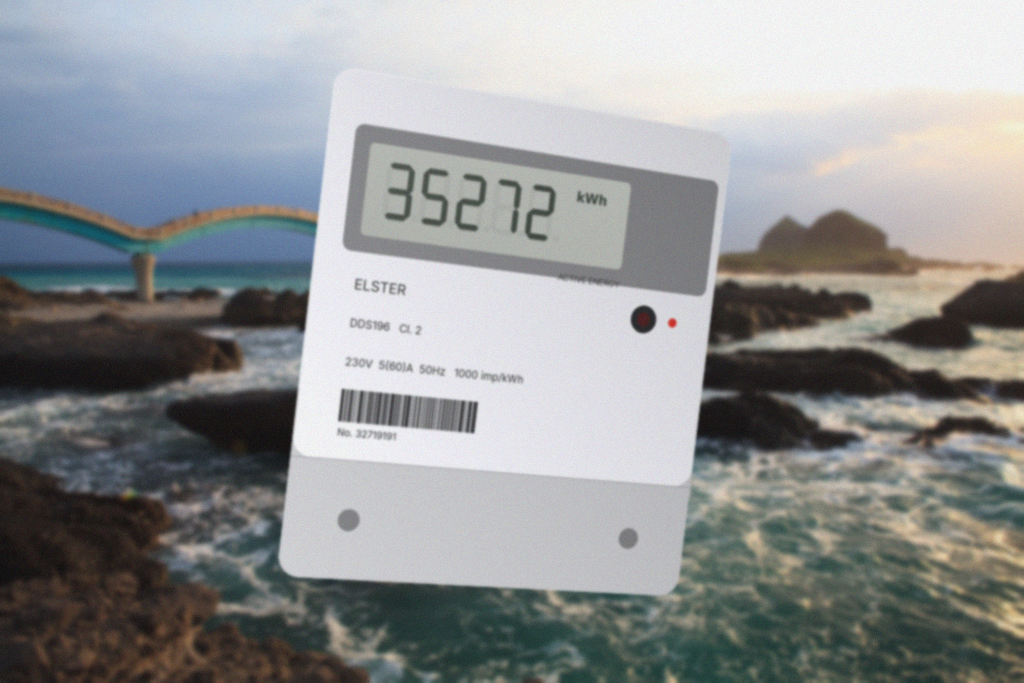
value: 35272
